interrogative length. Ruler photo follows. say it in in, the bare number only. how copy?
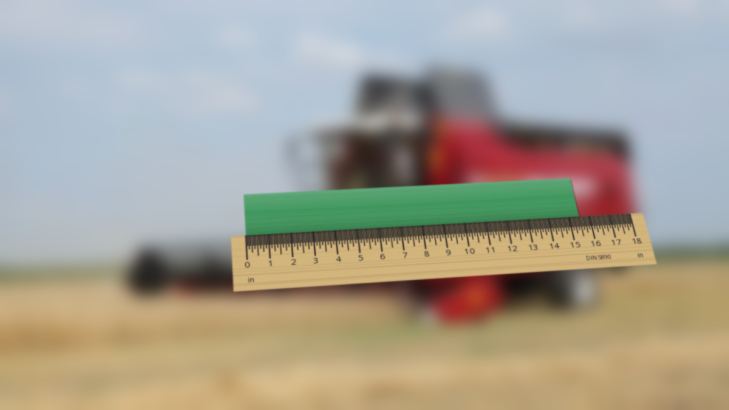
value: 15.5
